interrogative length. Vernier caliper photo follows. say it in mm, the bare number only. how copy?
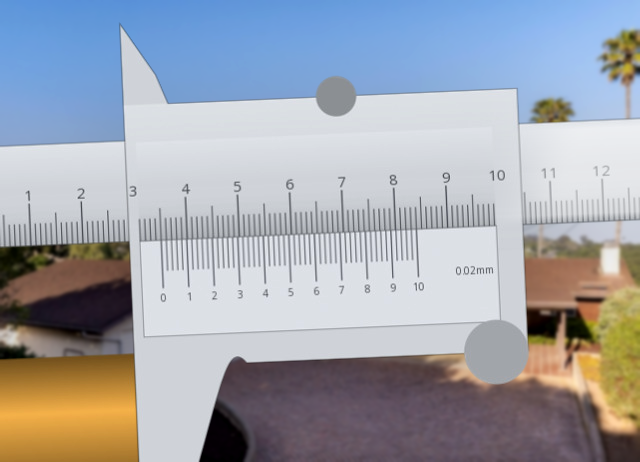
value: 35.0
